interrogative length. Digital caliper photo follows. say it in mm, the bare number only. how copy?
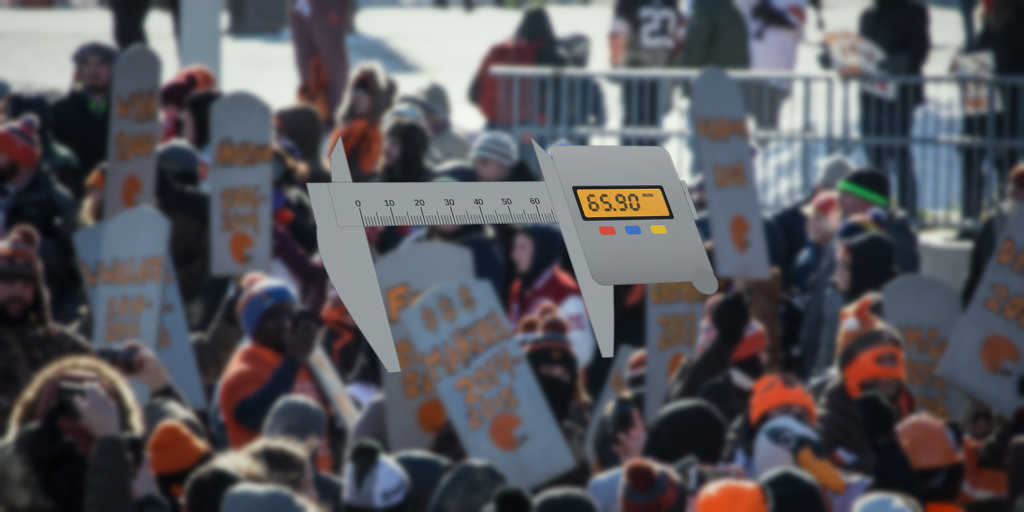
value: 65.90
